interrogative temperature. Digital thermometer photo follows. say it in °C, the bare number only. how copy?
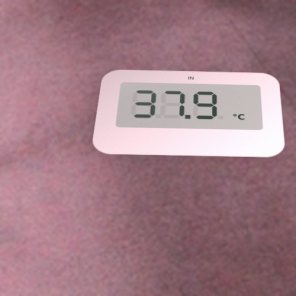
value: 37.9
